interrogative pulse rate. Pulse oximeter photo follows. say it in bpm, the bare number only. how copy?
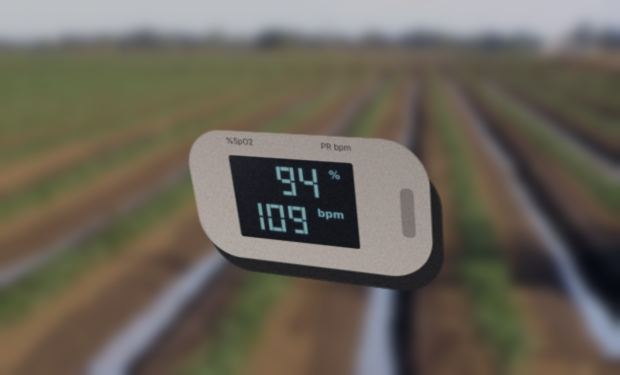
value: 109
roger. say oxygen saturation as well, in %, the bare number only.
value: 94
